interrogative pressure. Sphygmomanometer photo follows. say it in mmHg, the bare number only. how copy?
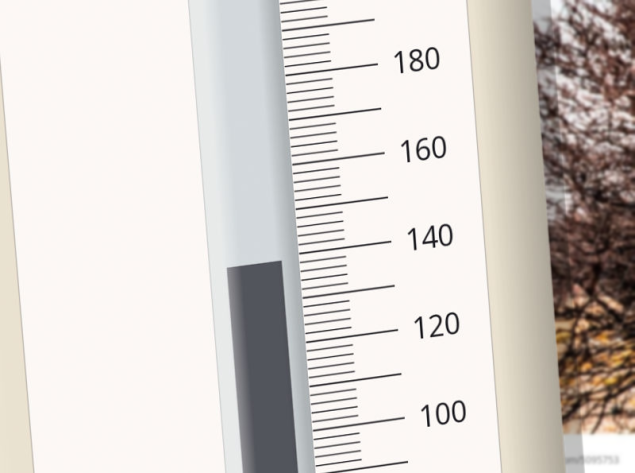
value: 139
